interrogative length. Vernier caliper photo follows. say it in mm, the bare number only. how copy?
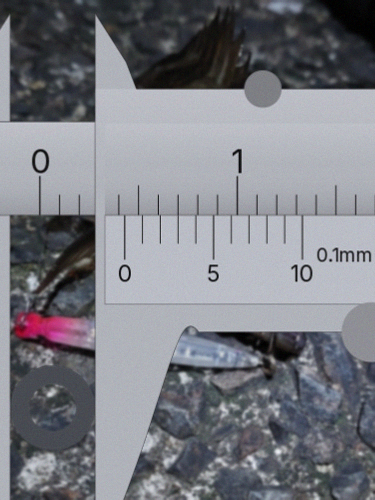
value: 4.3
